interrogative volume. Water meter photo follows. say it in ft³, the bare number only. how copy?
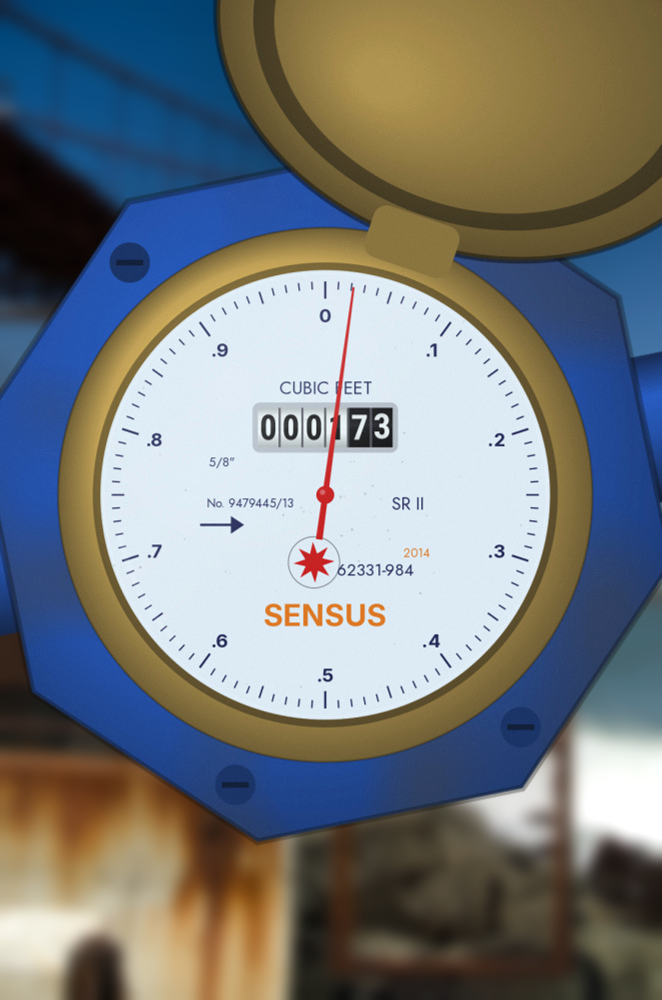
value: 173.02
